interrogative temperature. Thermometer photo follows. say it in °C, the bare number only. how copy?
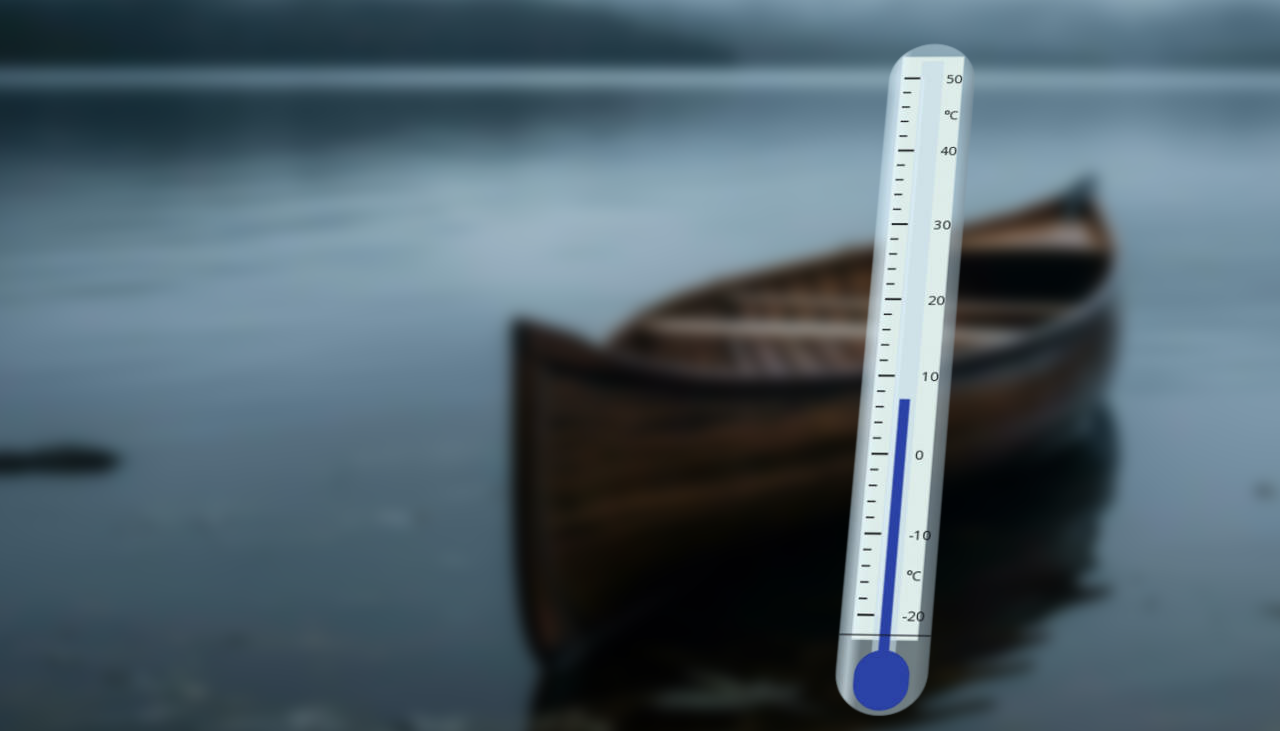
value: 7
